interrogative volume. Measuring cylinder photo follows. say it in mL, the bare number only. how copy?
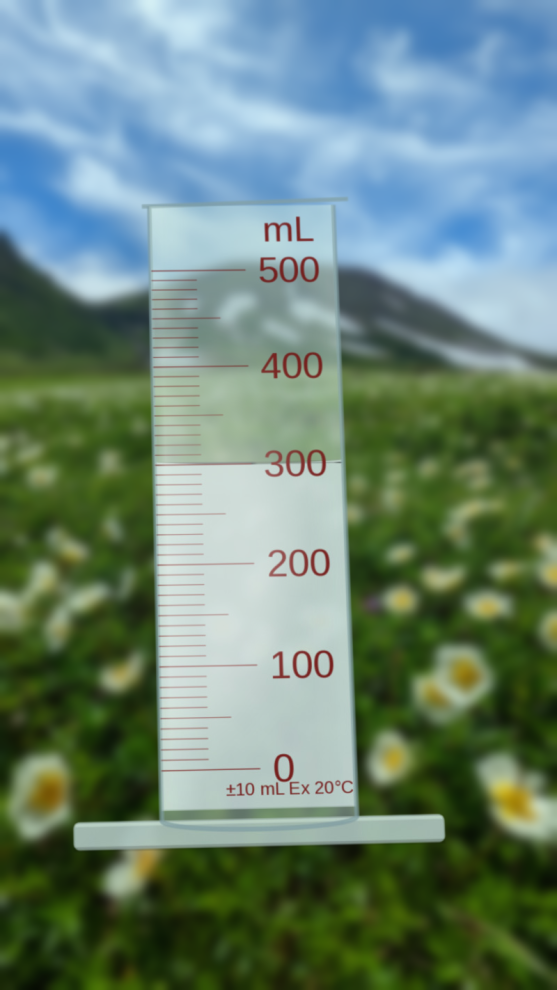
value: 300
